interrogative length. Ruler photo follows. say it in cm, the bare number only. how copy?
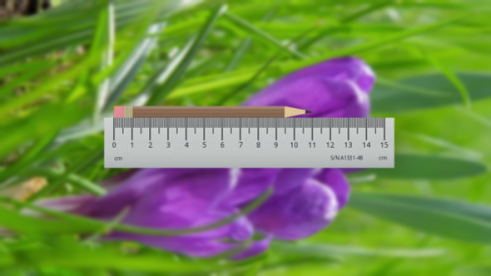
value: 11
